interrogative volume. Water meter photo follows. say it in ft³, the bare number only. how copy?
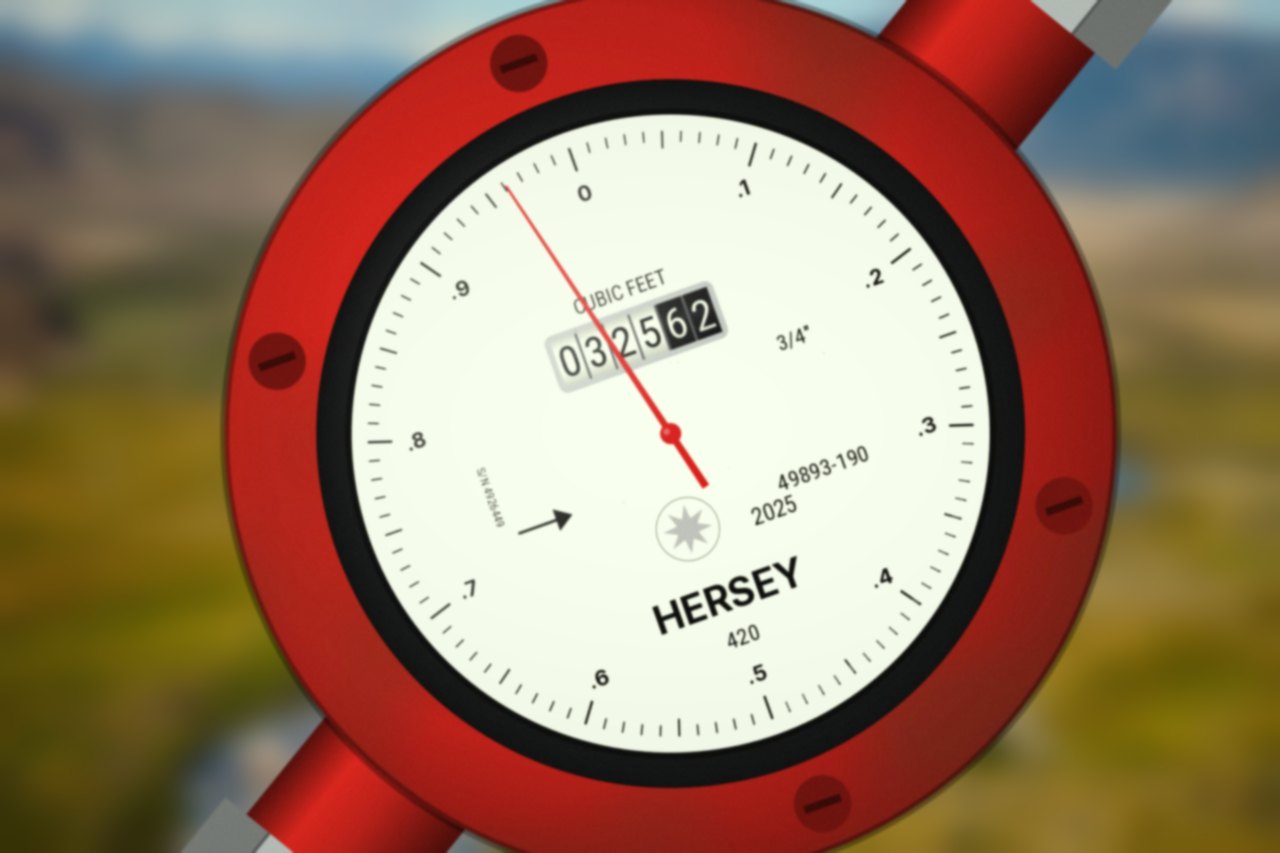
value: 32561.96
